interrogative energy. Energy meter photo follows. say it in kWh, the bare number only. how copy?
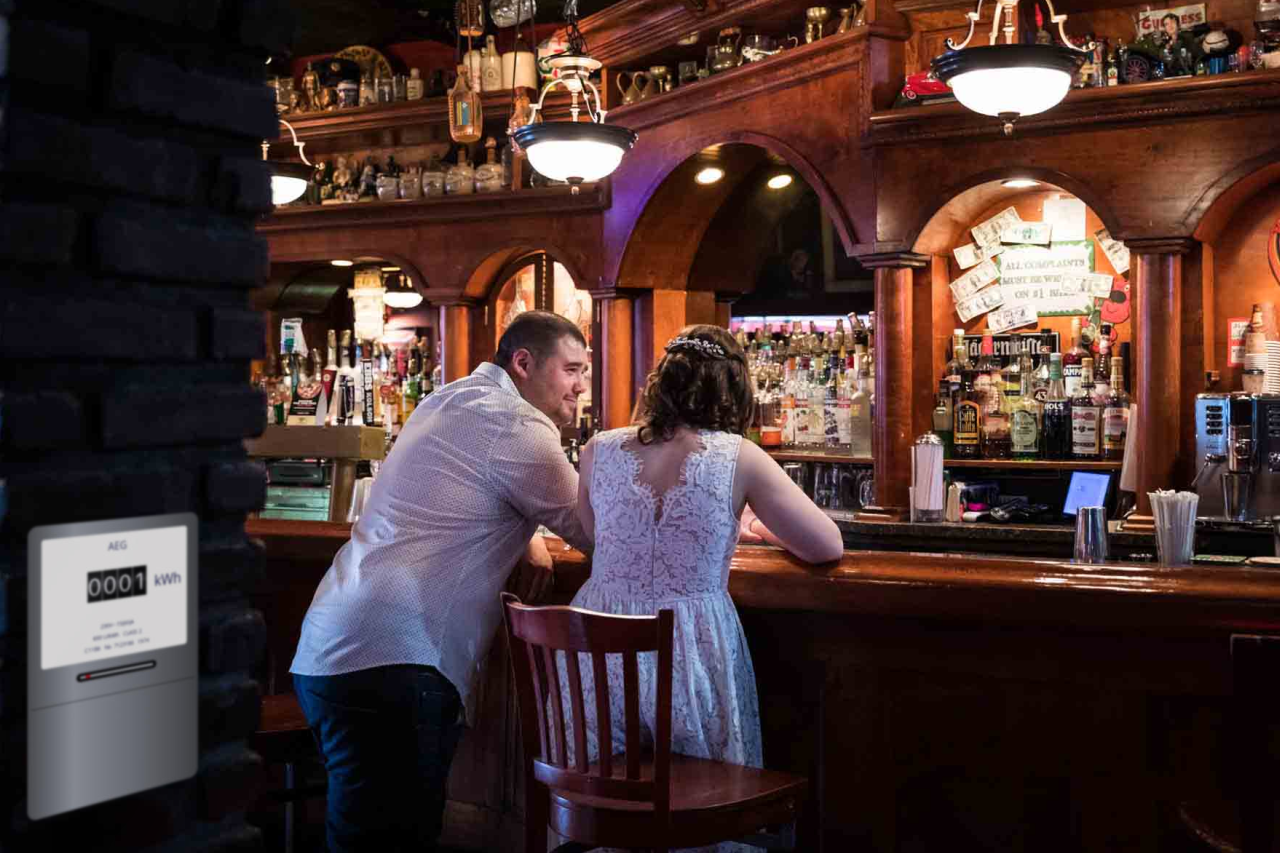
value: 1
